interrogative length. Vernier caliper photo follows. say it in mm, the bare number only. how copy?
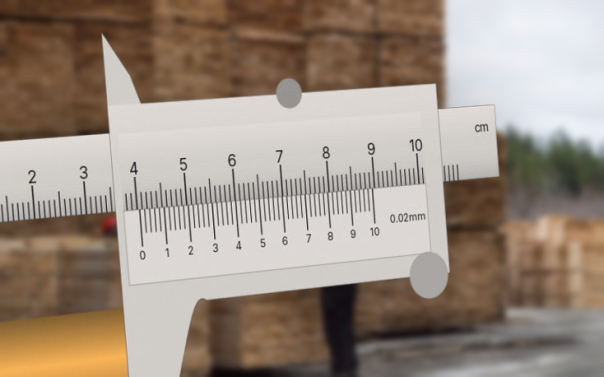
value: 40.5
